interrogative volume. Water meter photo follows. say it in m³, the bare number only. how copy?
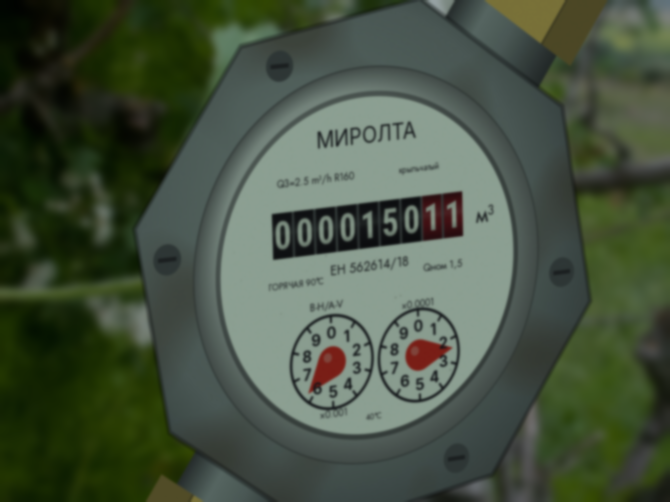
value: 150.1162
